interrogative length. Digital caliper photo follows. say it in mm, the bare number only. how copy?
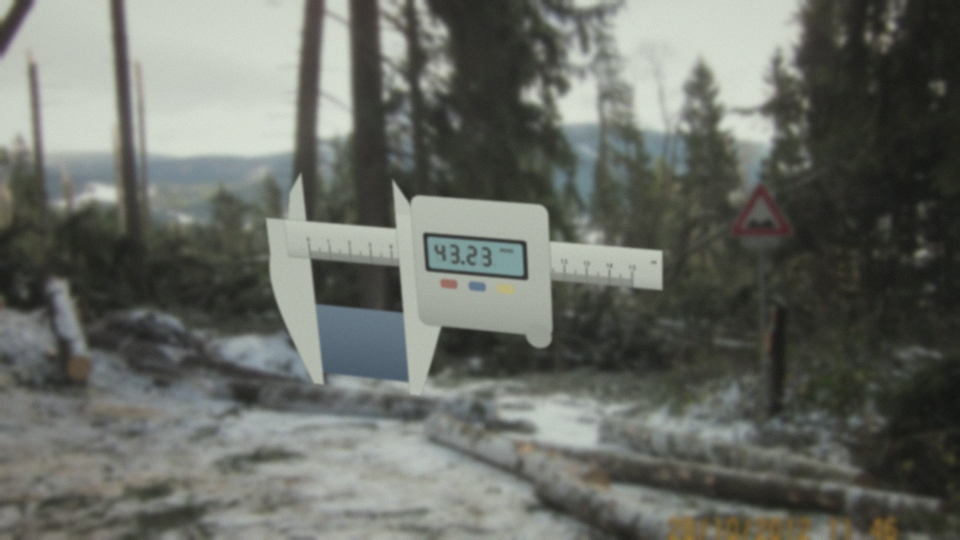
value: 43.23
